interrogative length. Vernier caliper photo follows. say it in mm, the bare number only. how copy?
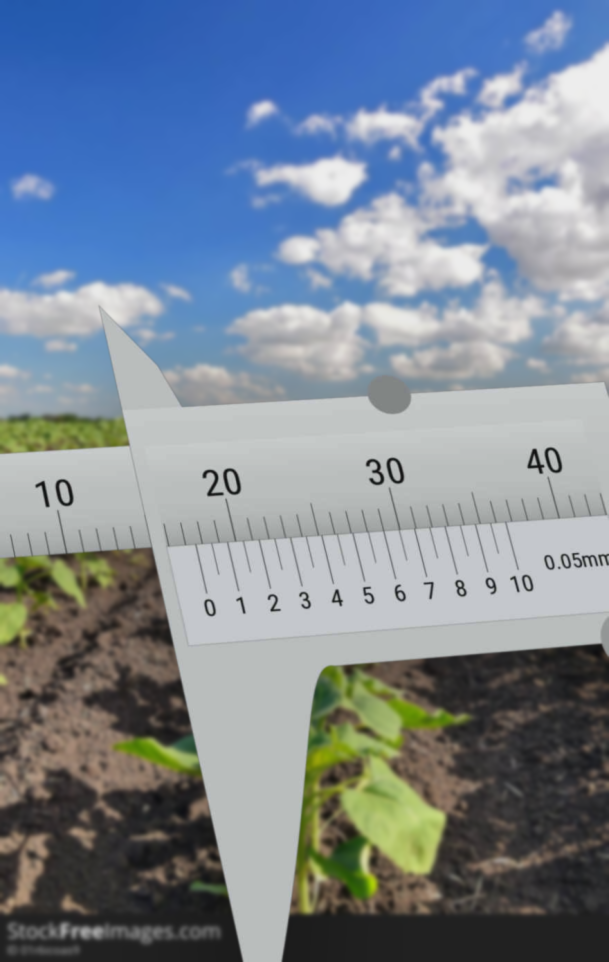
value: 17.6
